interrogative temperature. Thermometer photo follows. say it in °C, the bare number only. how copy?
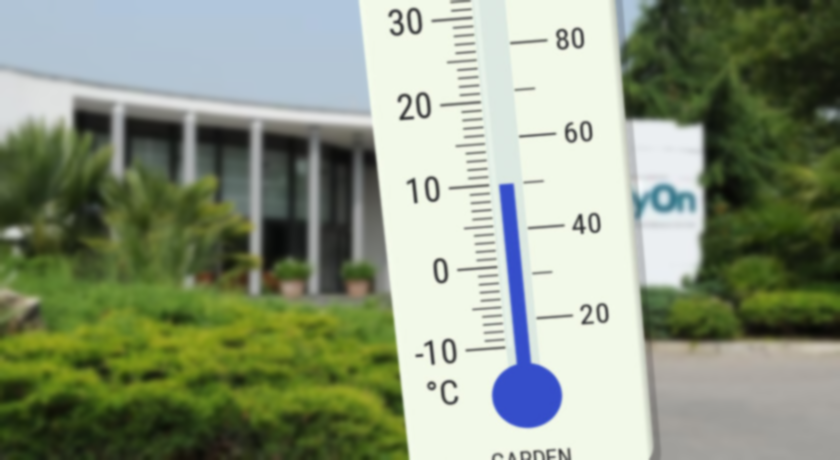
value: 10
